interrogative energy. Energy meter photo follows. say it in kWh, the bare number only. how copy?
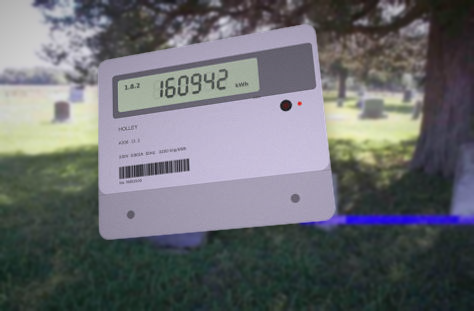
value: 160942
